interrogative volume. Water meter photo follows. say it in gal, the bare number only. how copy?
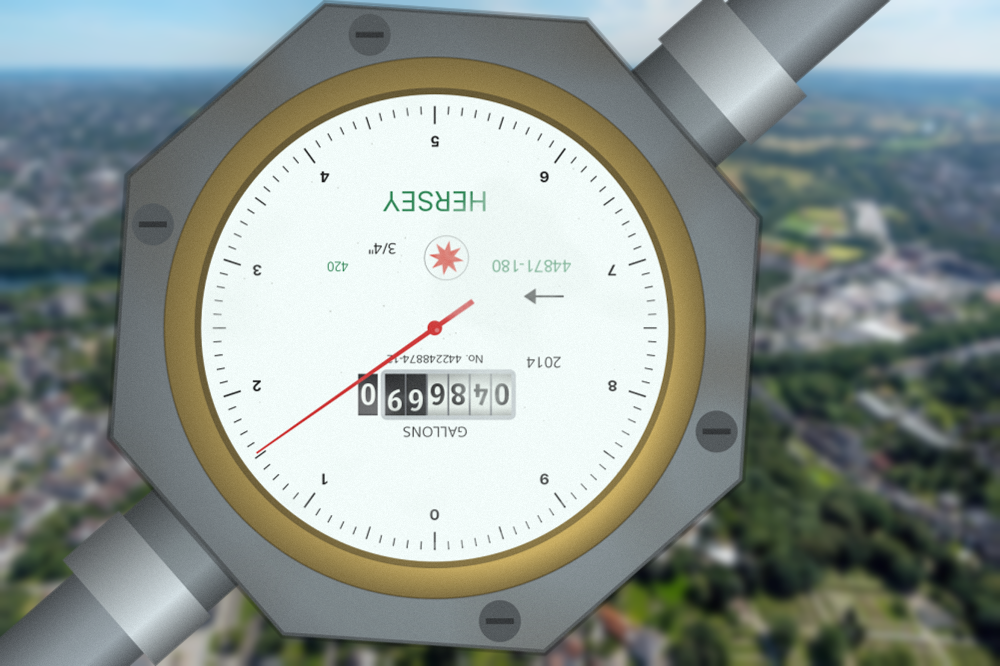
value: 486691.5
